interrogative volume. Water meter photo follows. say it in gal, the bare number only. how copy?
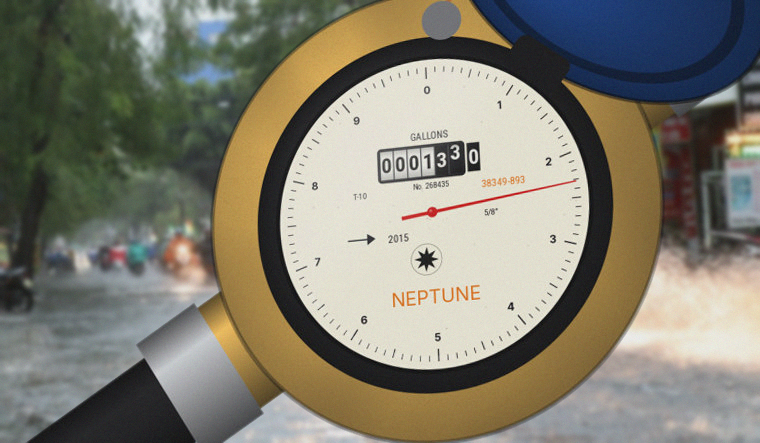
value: 1332.3
